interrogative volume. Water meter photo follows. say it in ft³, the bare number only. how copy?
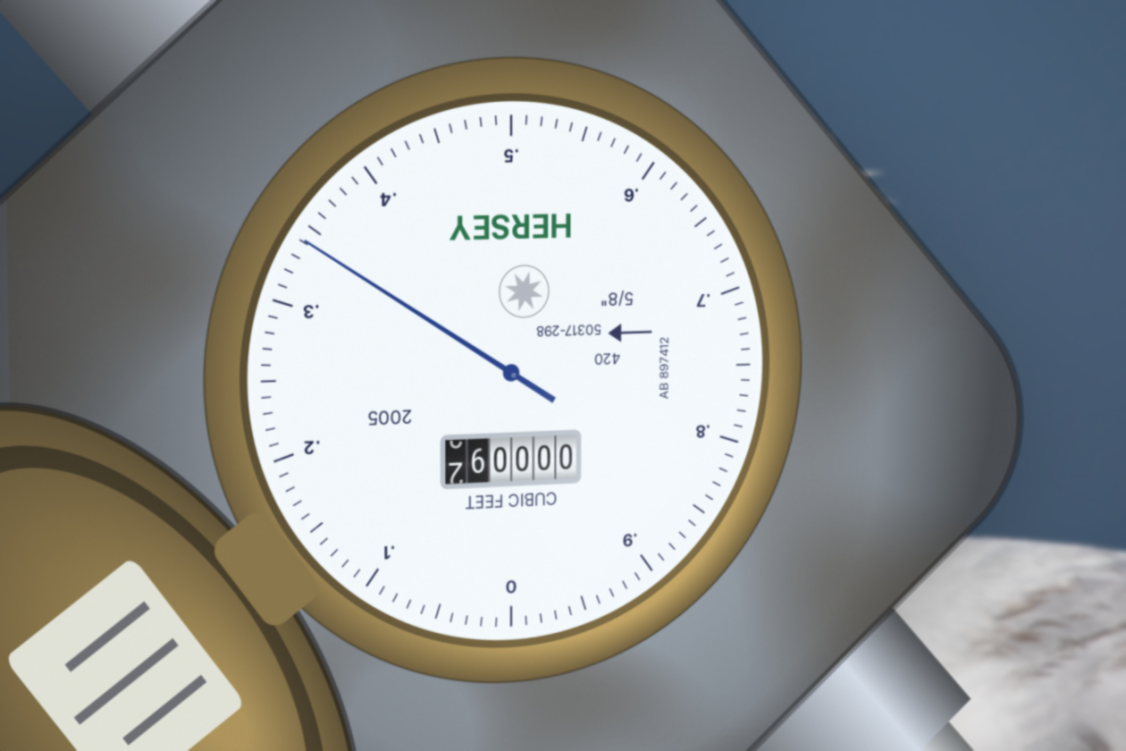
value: 92.34
